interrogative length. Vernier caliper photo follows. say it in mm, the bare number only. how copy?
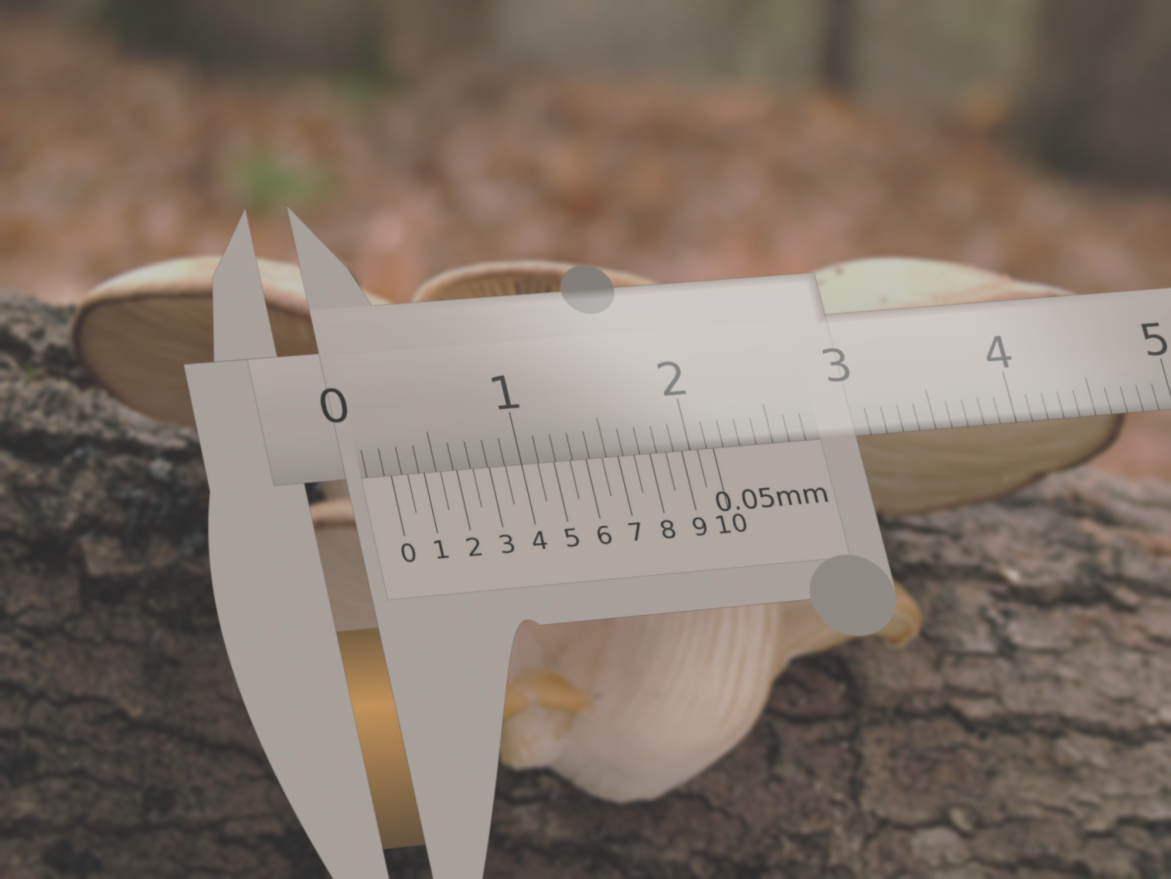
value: 2.4
